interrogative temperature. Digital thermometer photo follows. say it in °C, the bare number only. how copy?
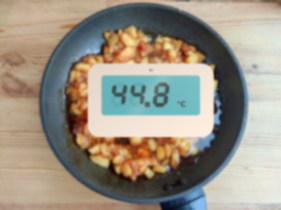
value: 44.8
